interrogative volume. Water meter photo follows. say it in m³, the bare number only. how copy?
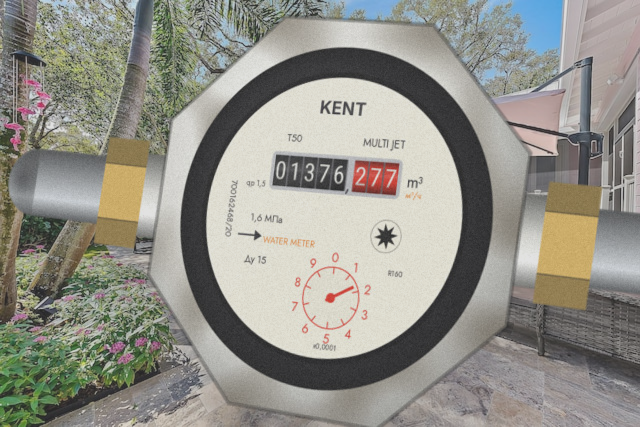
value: 1376.2771
